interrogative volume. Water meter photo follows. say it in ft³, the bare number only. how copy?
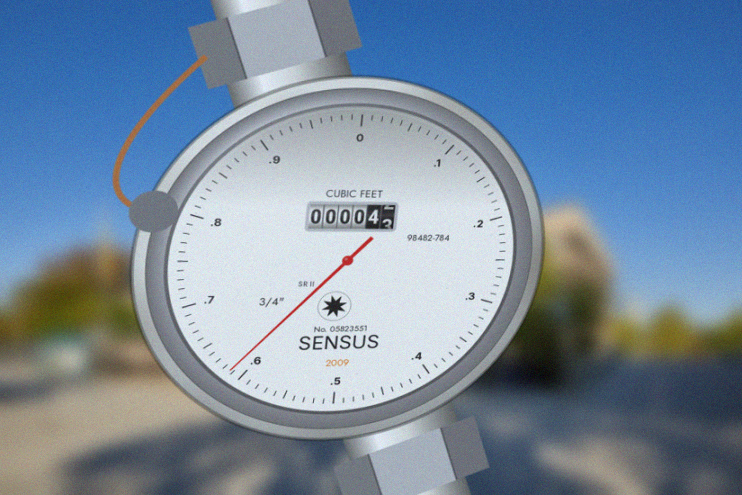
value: 42.61
